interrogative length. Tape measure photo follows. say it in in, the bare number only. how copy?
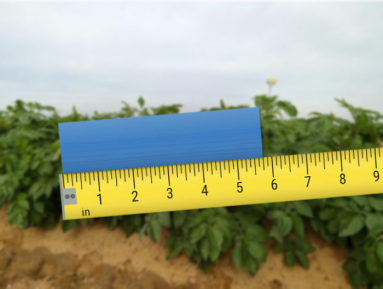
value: 5.75
